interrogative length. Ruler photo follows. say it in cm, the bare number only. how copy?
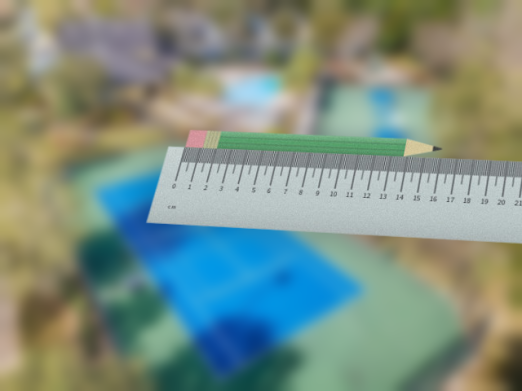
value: 16
